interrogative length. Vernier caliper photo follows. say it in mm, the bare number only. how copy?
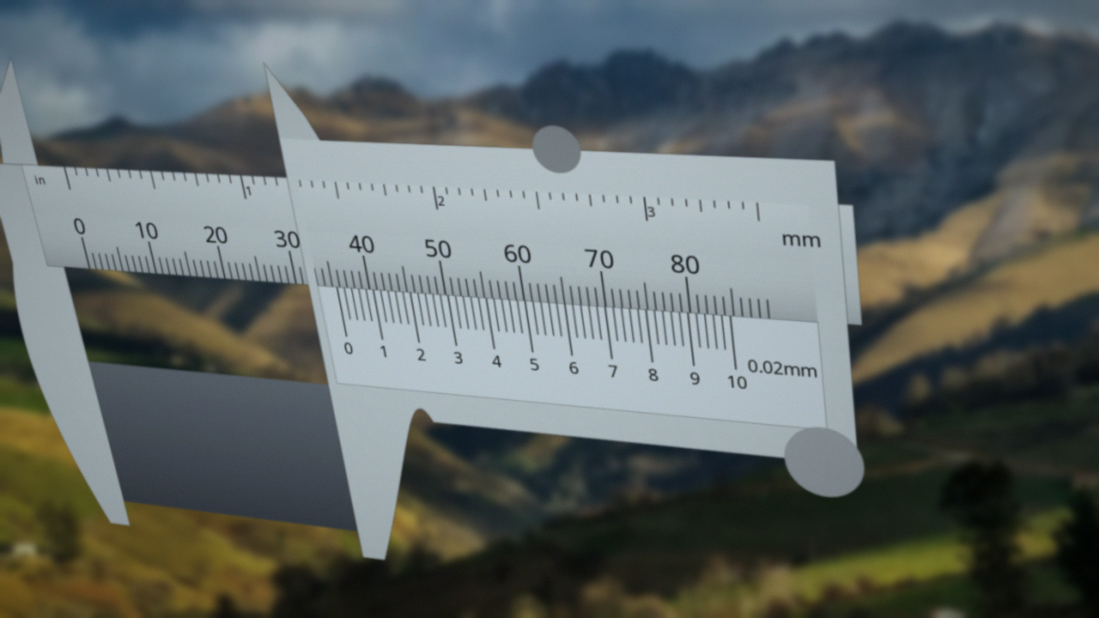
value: 35.6
